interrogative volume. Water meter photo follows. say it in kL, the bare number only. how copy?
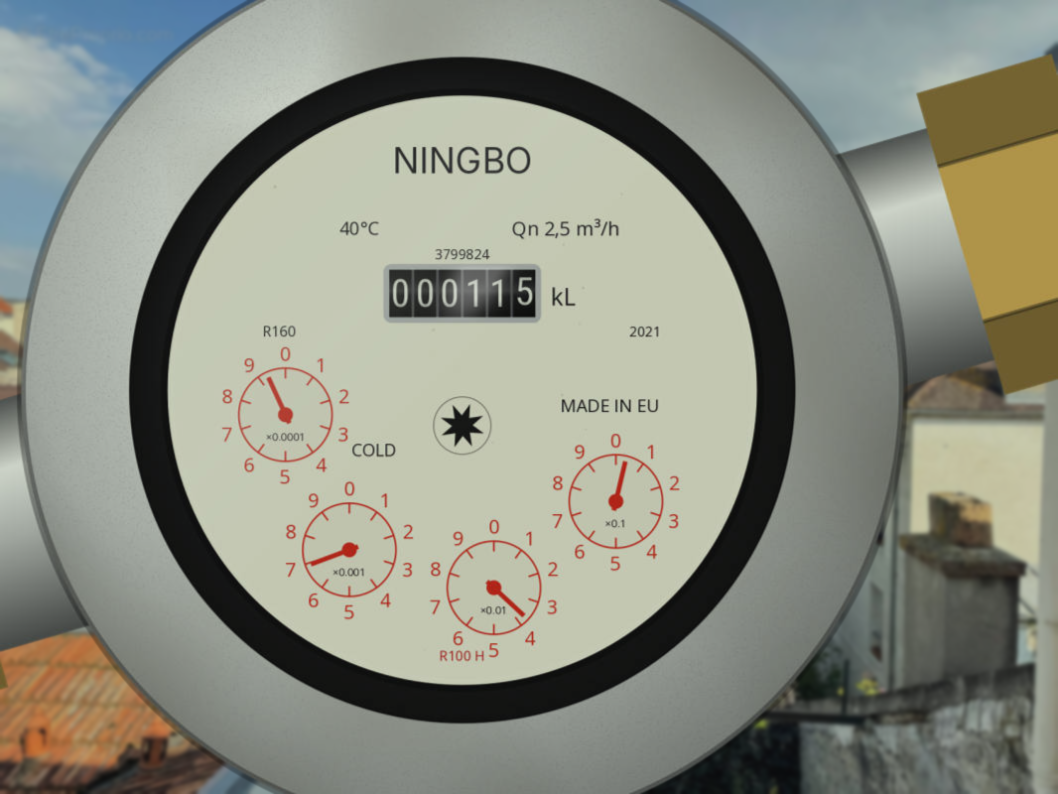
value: 115.0369
